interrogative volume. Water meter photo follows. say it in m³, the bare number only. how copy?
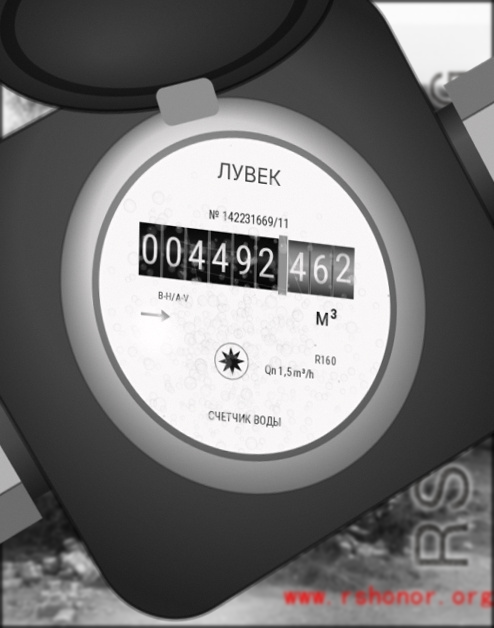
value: 4492.462
